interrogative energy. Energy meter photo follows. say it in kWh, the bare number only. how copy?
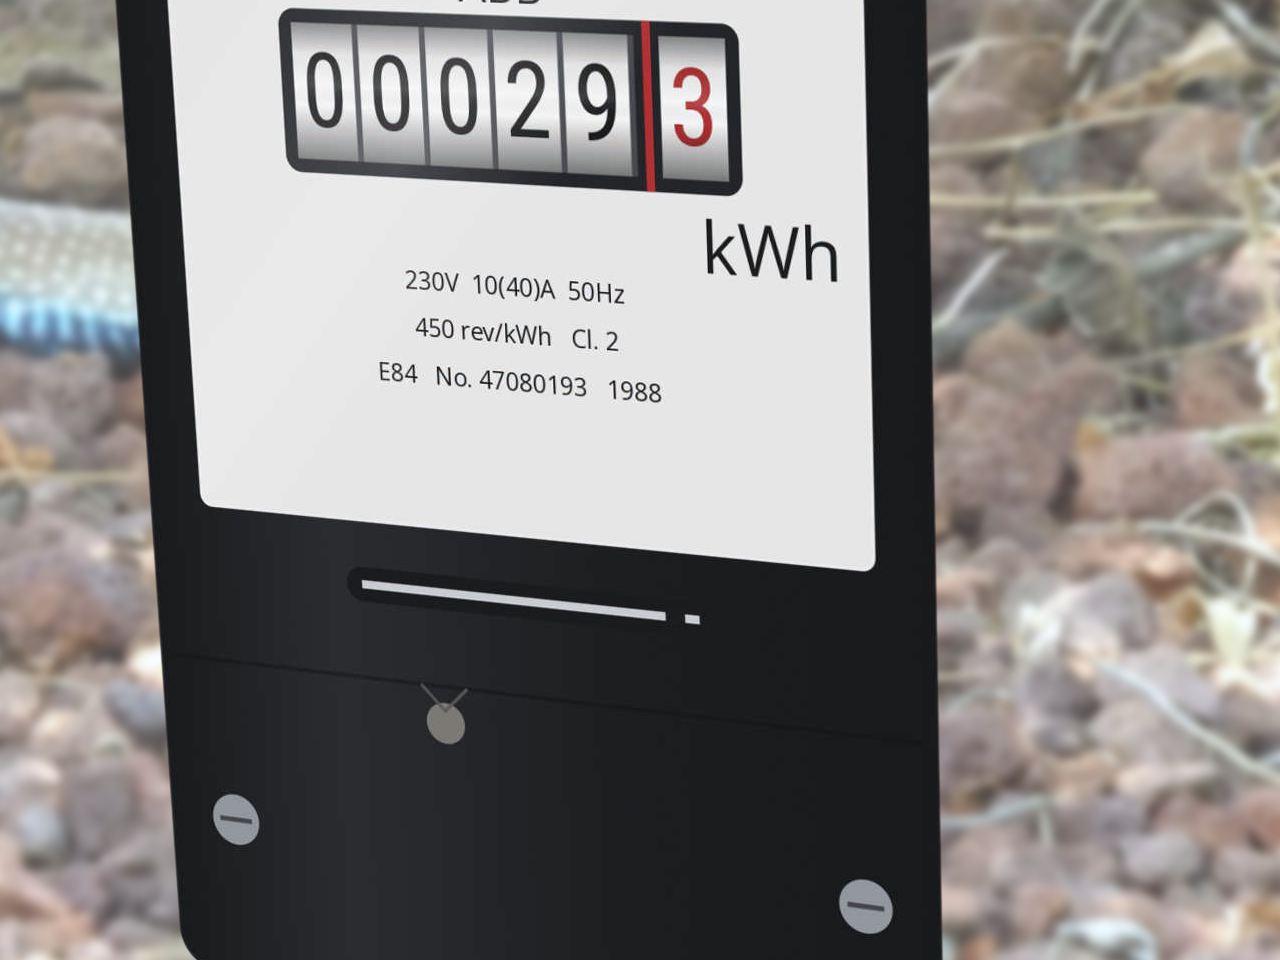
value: 29.3
